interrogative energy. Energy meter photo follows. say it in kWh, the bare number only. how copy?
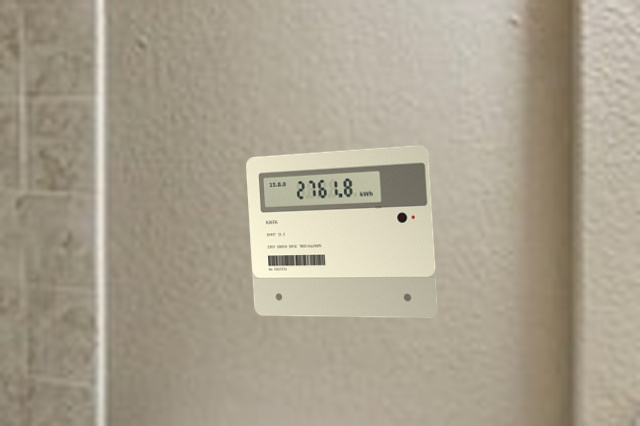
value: 2761.8
